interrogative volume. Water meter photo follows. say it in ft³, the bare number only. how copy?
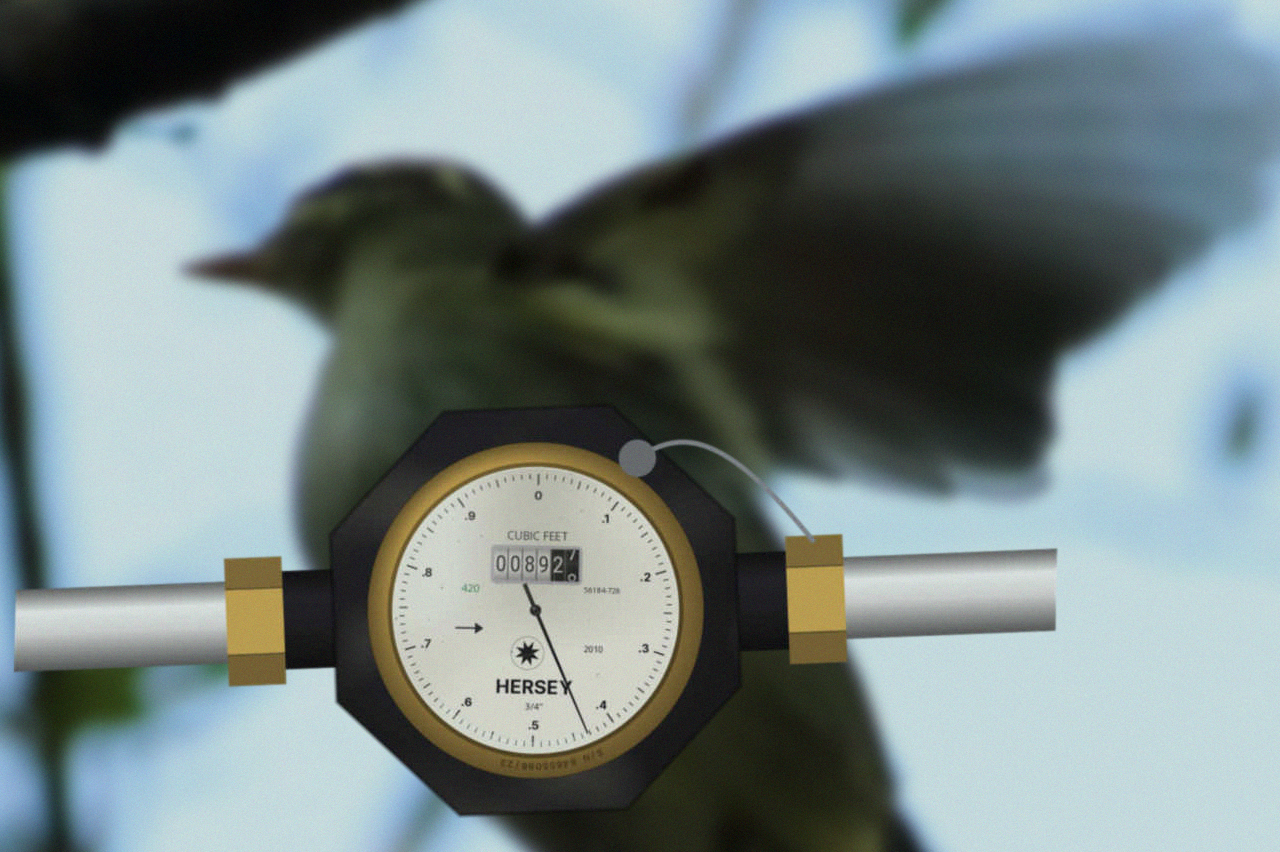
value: 8927.43
